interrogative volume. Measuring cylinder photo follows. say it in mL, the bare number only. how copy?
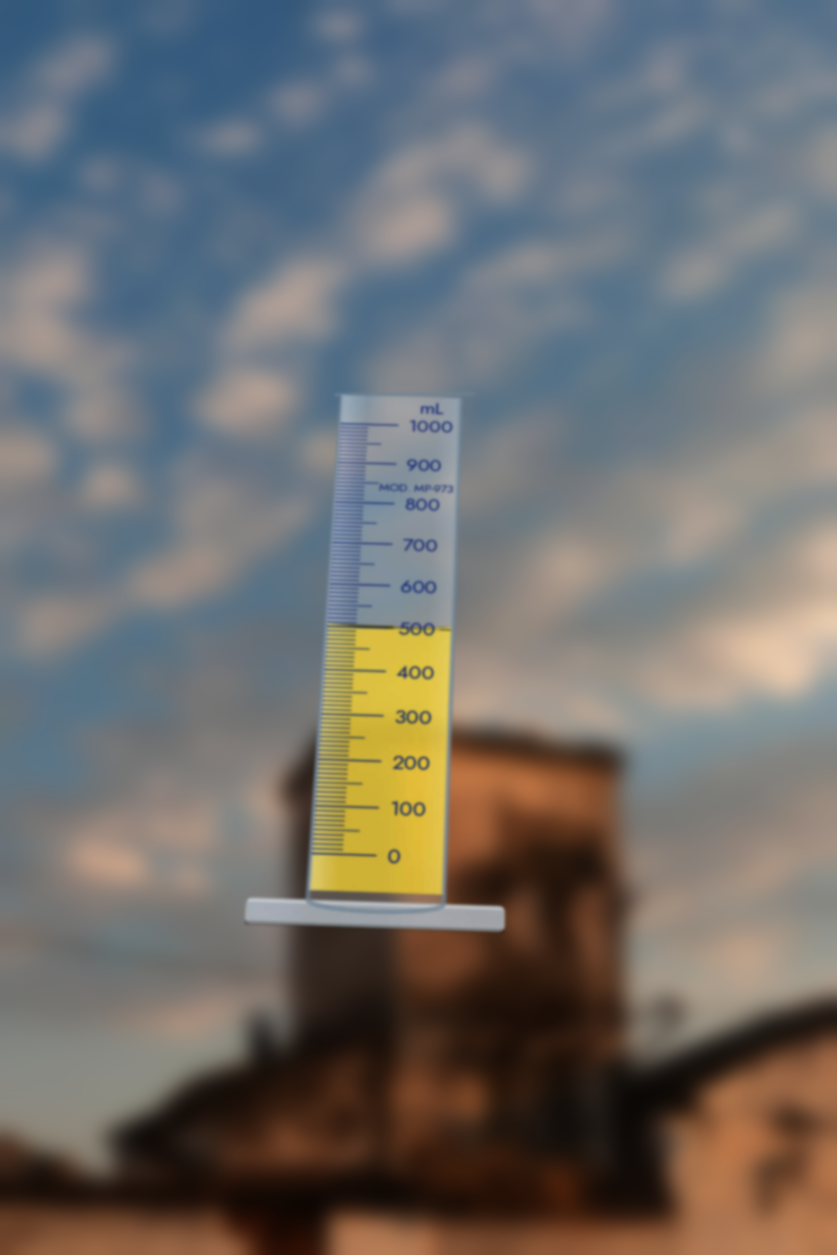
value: 500
